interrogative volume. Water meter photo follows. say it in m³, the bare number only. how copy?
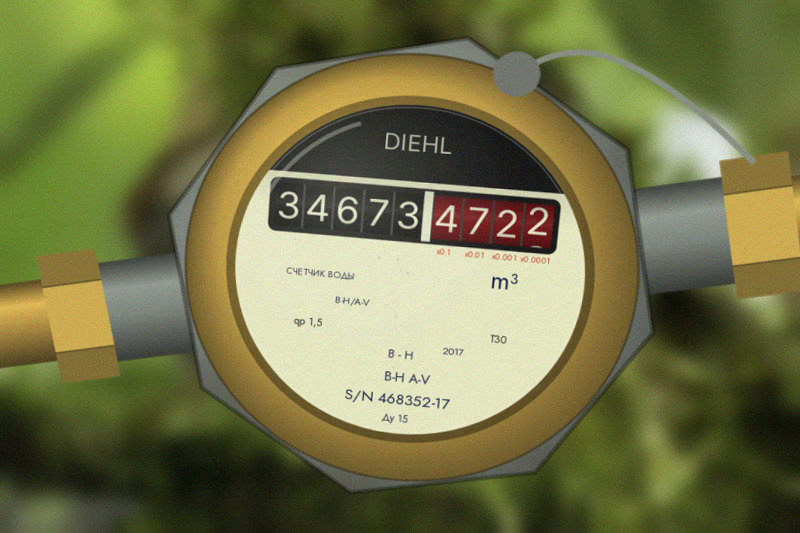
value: 34673.4722
